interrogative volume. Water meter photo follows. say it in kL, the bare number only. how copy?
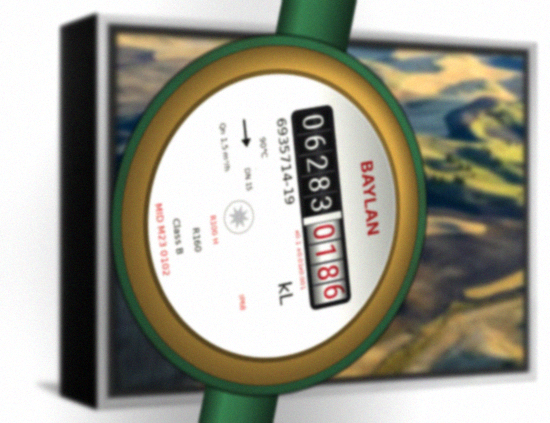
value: 6283.0186
